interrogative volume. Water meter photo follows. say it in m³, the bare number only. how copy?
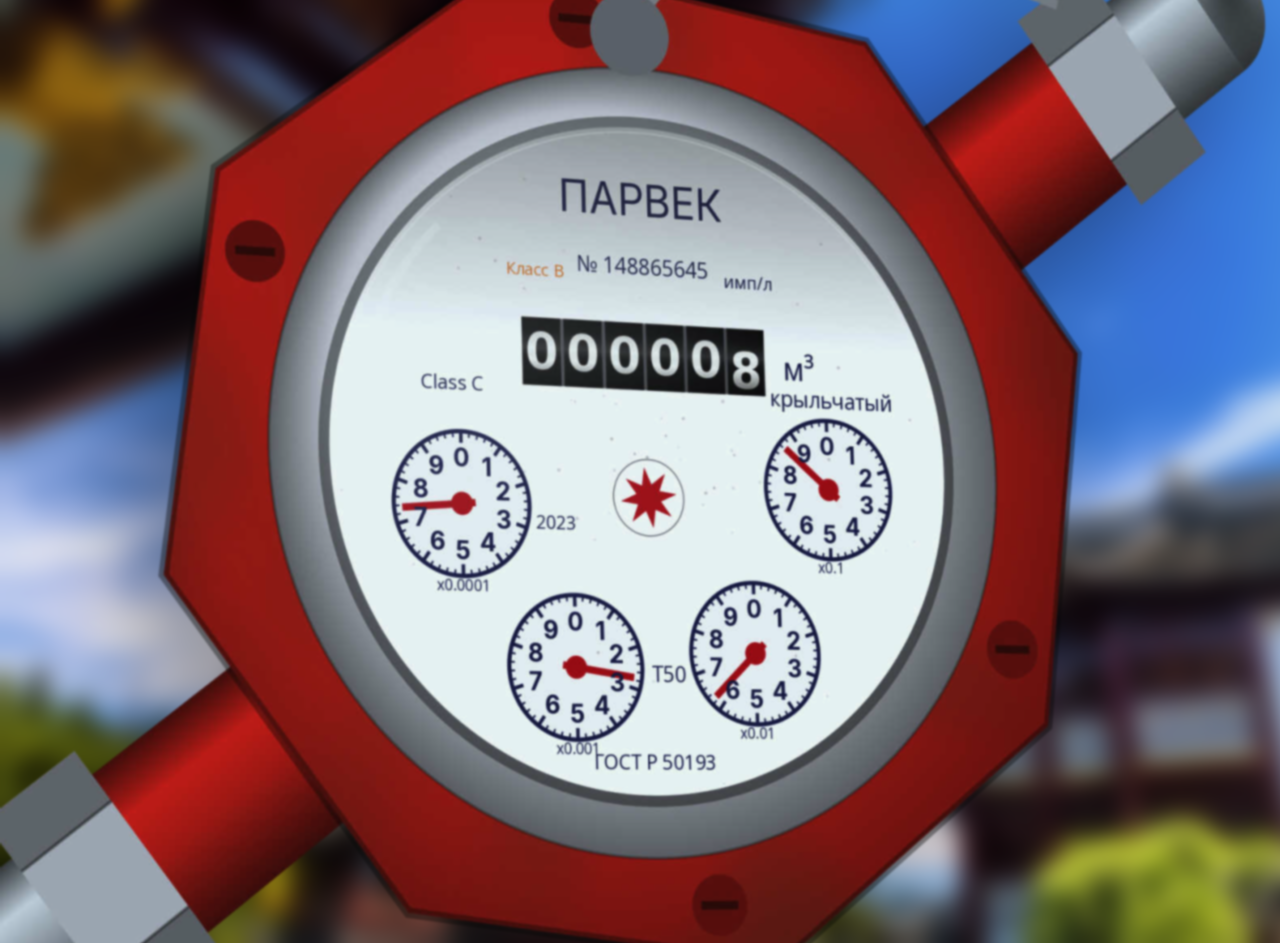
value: 7.8627
